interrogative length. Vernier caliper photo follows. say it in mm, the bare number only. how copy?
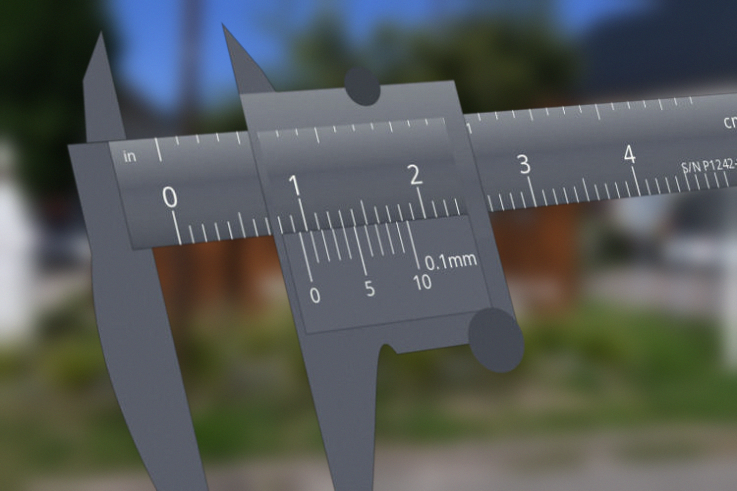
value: 9.4
